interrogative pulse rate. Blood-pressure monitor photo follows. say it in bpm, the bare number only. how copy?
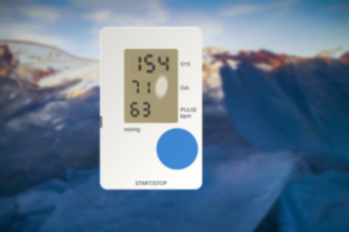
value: 63
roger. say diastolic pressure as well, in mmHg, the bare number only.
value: 71
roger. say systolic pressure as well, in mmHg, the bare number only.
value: 154
